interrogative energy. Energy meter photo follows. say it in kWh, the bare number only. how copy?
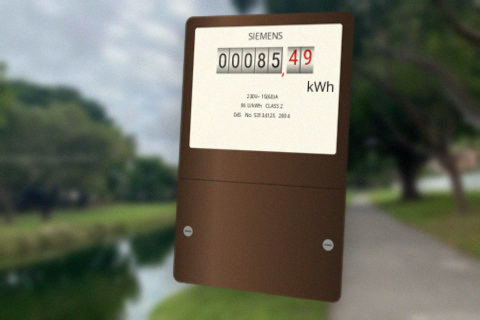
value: 85.49
